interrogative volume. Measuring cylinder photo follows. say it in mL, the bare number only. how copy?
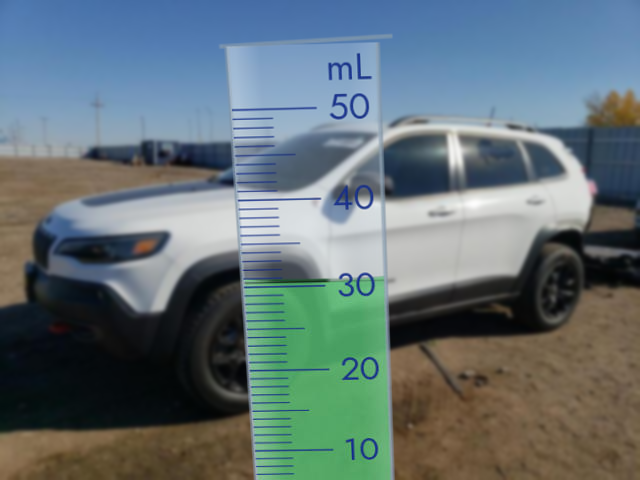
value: 30.5
